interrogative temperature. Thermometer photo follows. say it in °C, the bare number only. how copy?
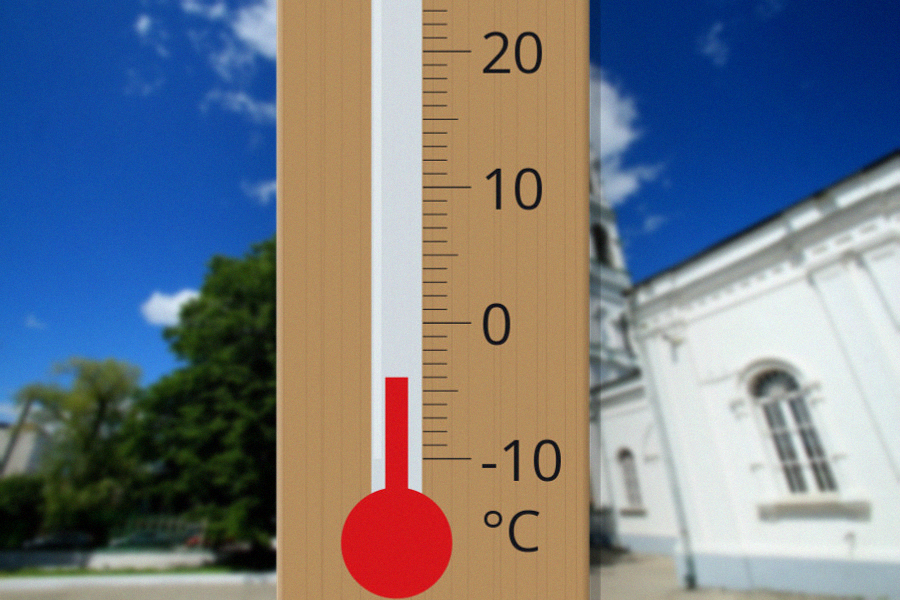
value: -4
